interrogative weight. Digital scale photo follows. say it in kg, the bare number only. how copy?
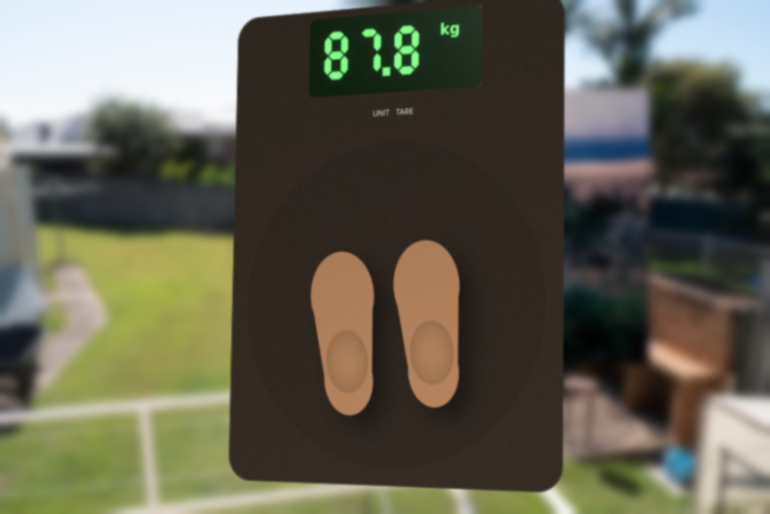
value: 87.8
